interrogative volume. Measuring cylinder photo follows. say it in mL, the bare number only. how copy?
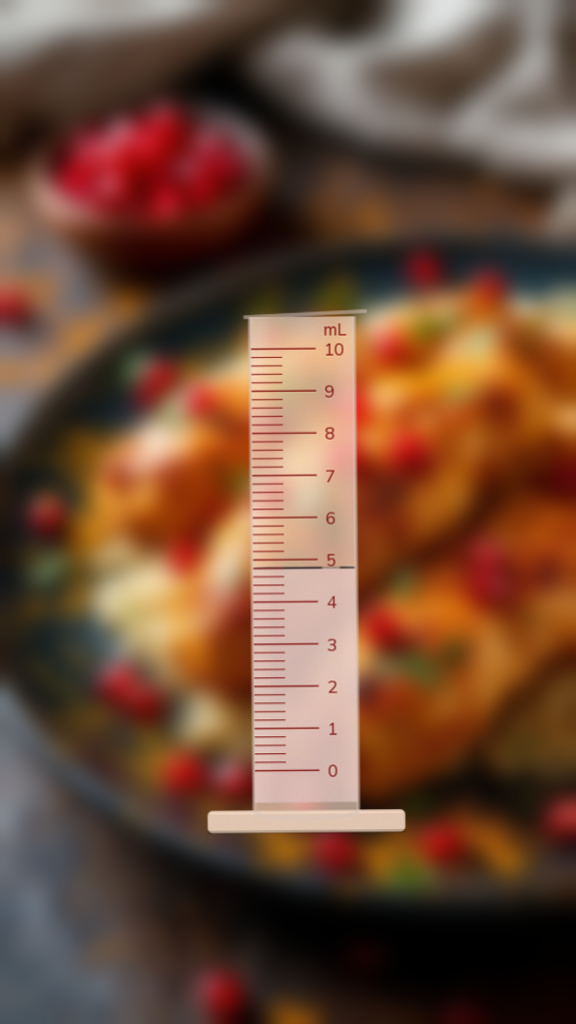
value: 4.8
